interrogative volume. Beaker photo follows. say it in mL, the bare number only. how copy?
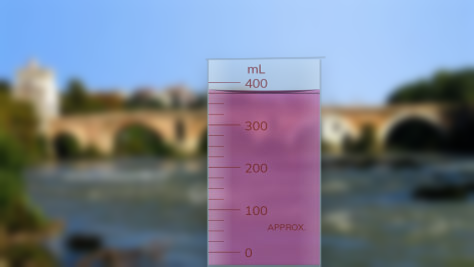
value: 375
